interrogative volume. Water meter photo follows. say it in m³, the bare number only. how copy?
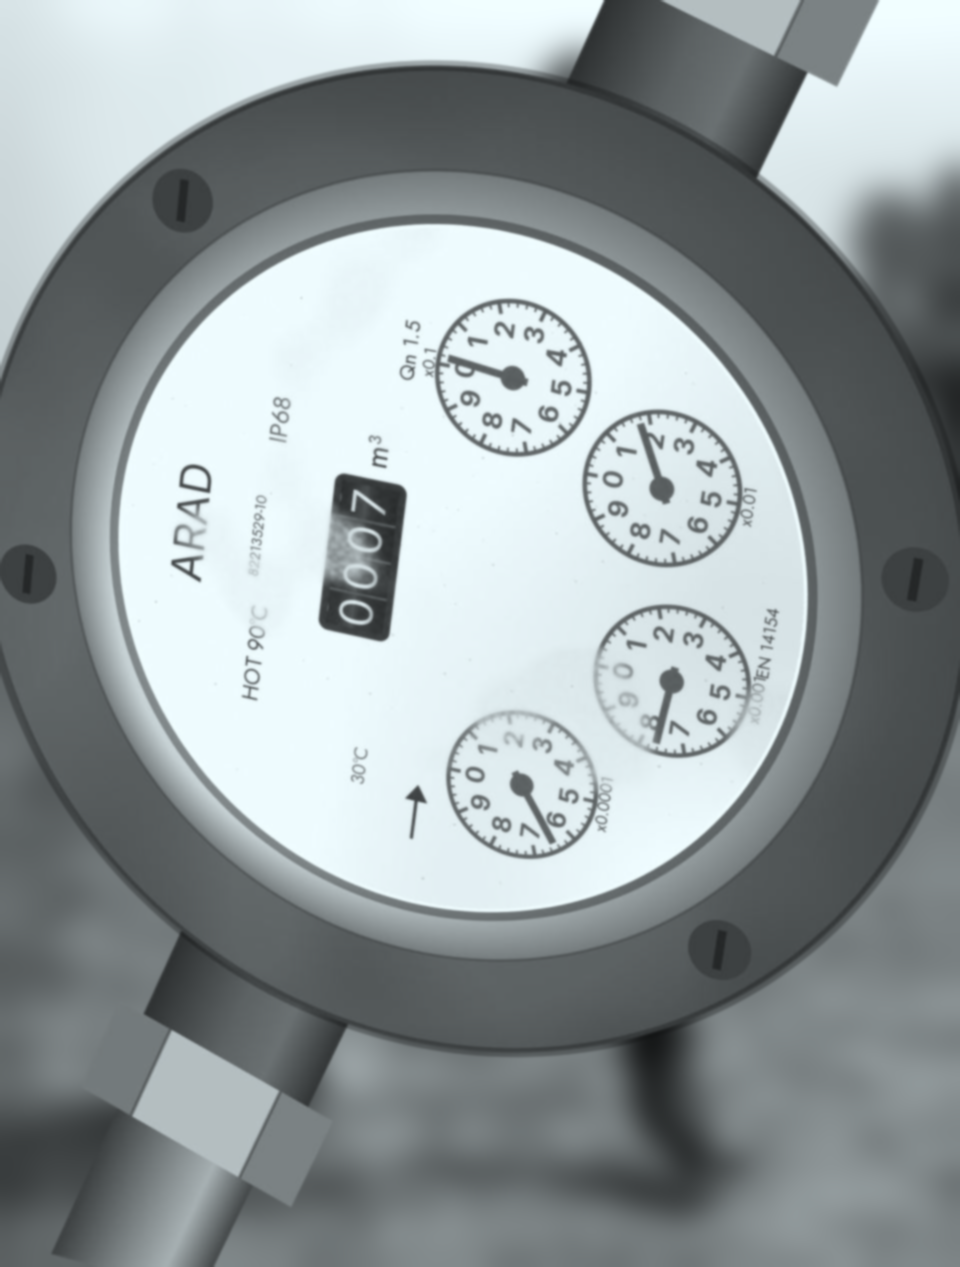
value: 7.0176
